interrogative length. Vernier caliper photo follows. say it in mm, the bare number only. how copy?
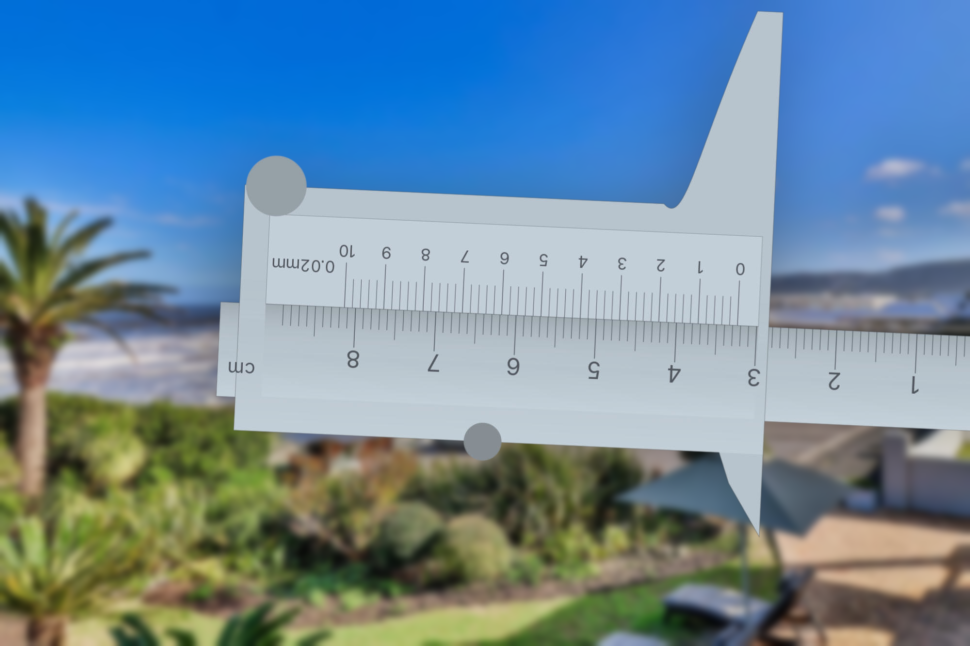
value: 32.4
